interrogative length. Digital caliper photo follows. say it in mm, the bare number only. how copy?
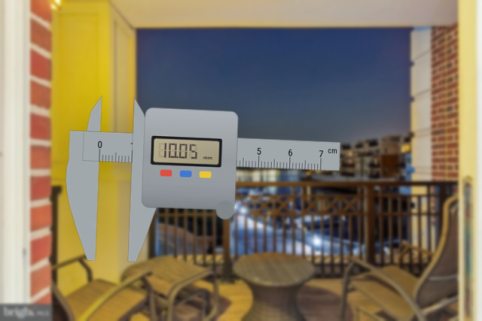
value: 10.05
